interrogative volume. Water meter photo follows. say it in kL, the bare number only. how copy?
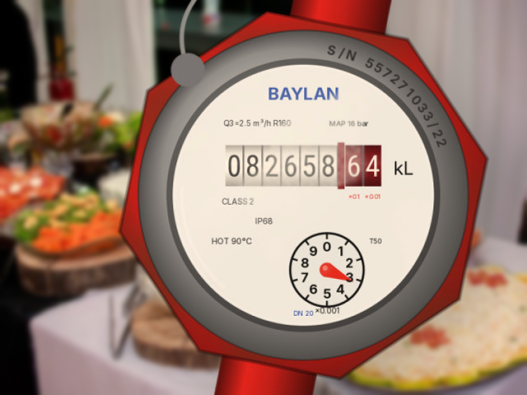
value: 82658.643
